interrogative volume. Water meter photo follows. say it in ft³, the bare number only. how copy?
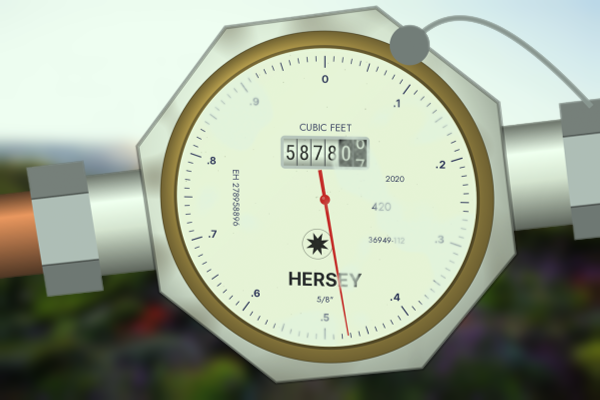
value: 587806.47
